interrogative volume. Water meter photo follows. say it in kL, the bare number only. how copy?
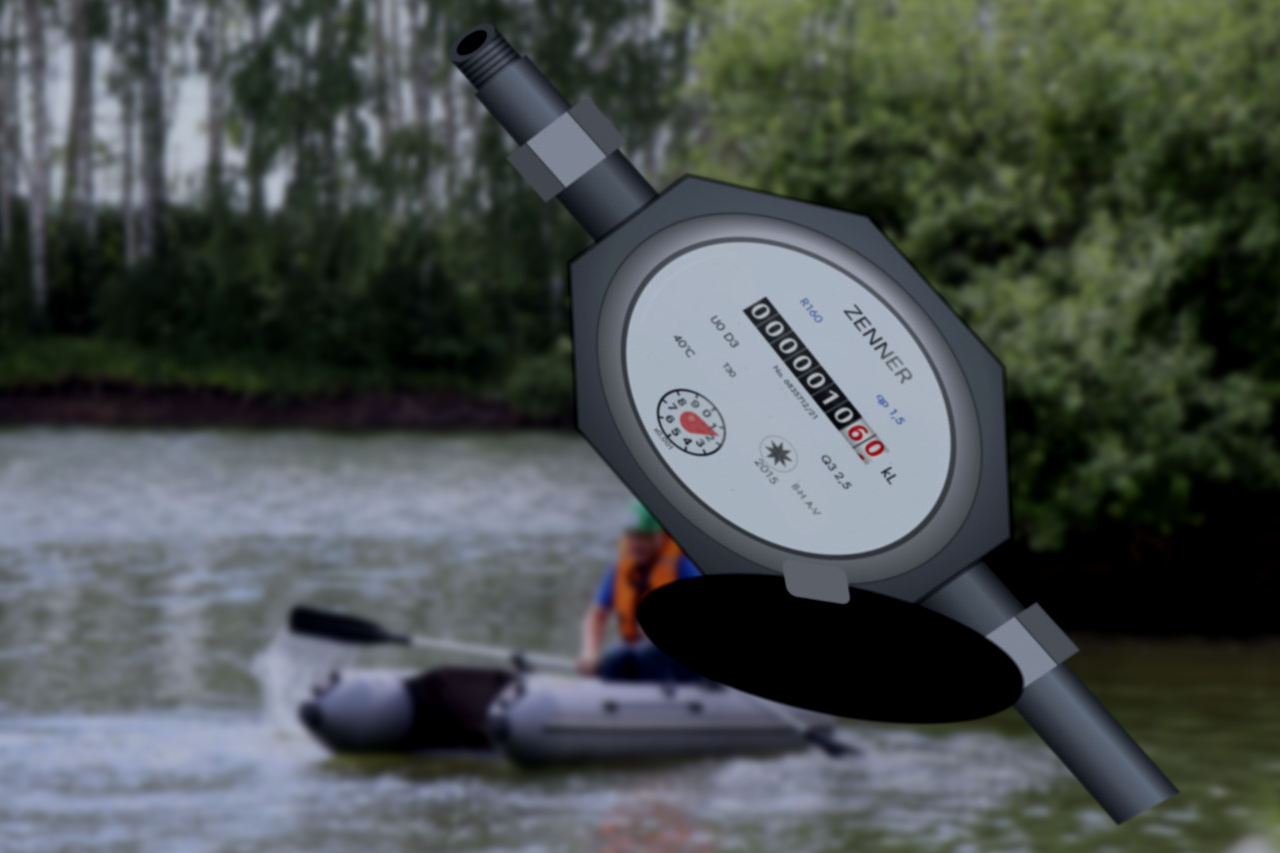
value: 10.601
